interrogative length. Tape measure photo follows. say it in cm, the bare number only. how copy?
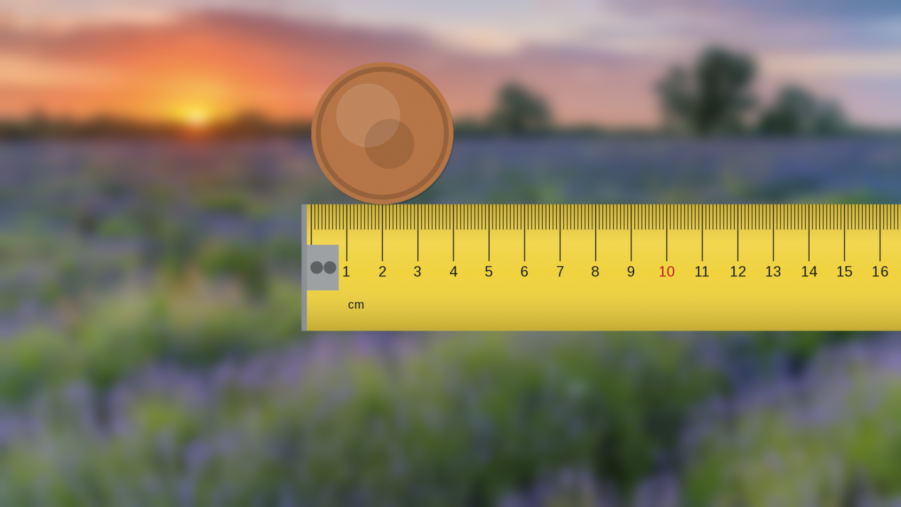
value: 4
